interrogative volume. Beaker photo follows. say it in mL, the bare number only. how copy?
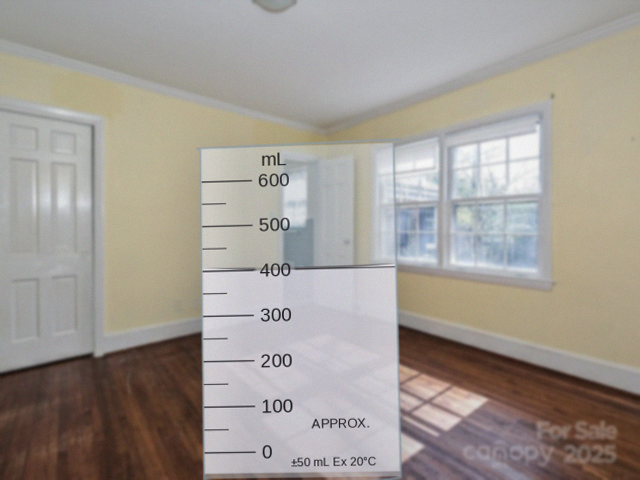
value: 400
